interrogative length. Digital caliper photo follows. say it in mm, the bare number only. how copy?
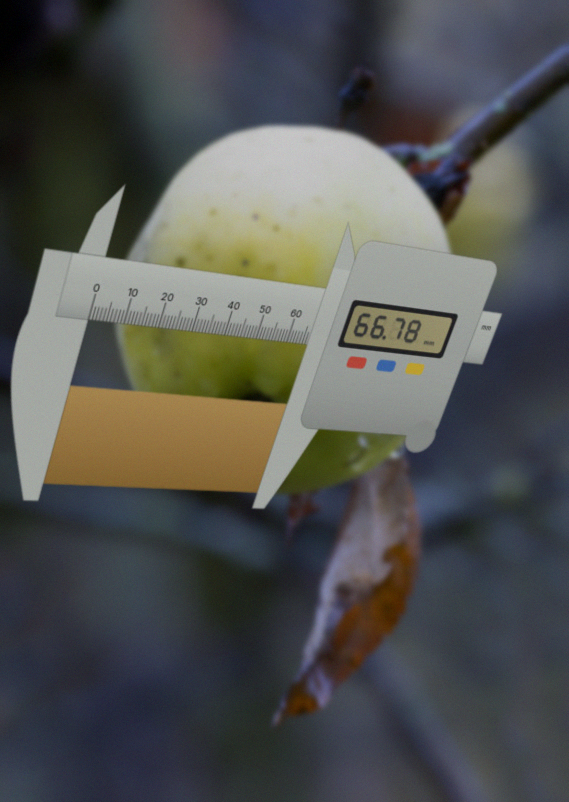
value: 66.78
